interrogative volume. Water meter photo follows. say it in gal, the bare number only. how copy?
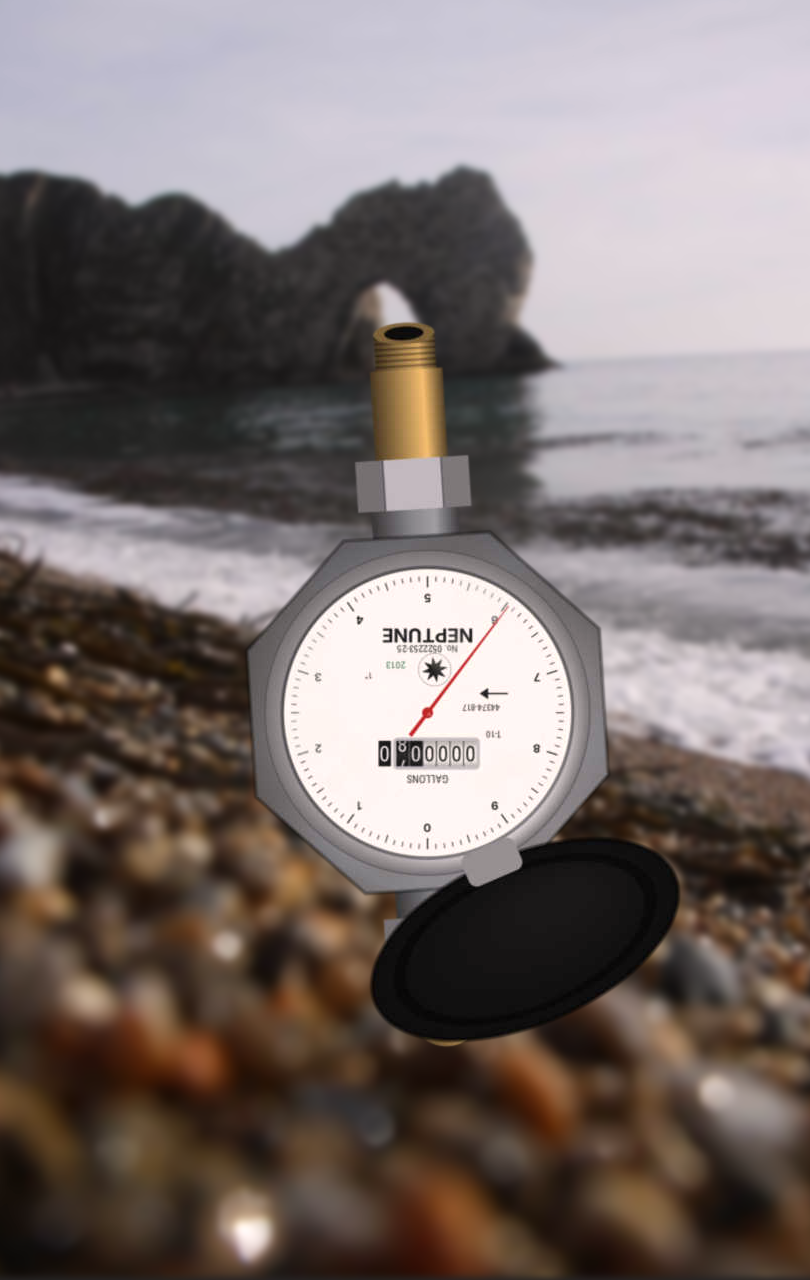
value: 76.0
